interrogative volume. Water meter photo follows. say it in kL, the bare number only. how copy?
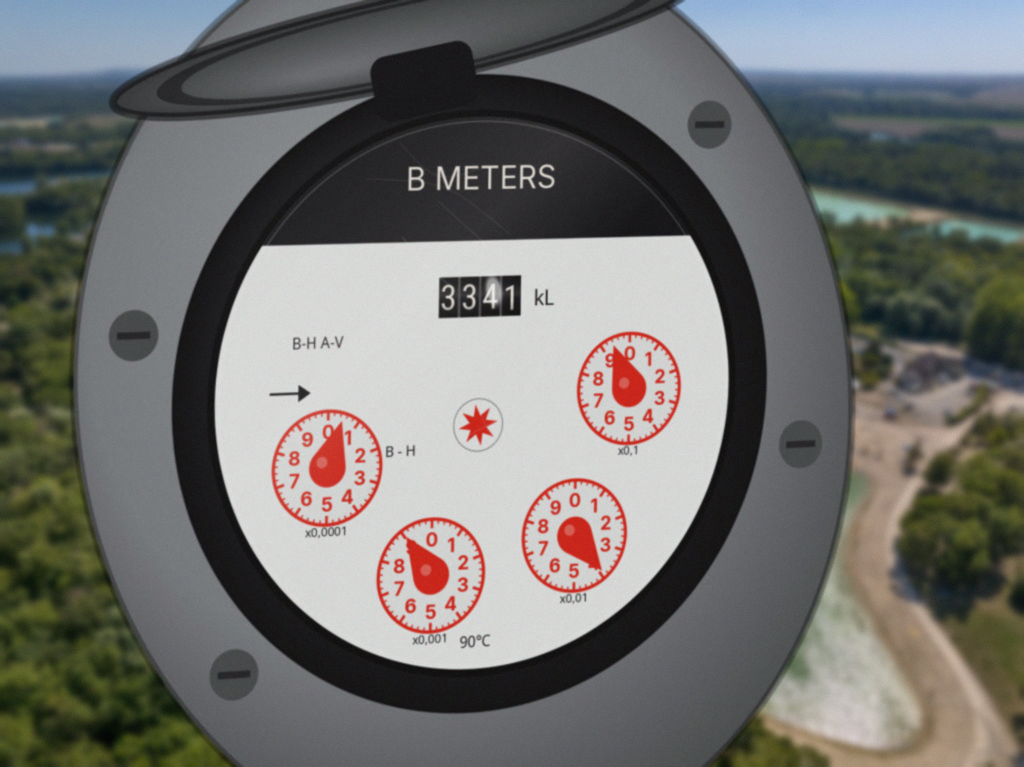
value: 3340.9390
